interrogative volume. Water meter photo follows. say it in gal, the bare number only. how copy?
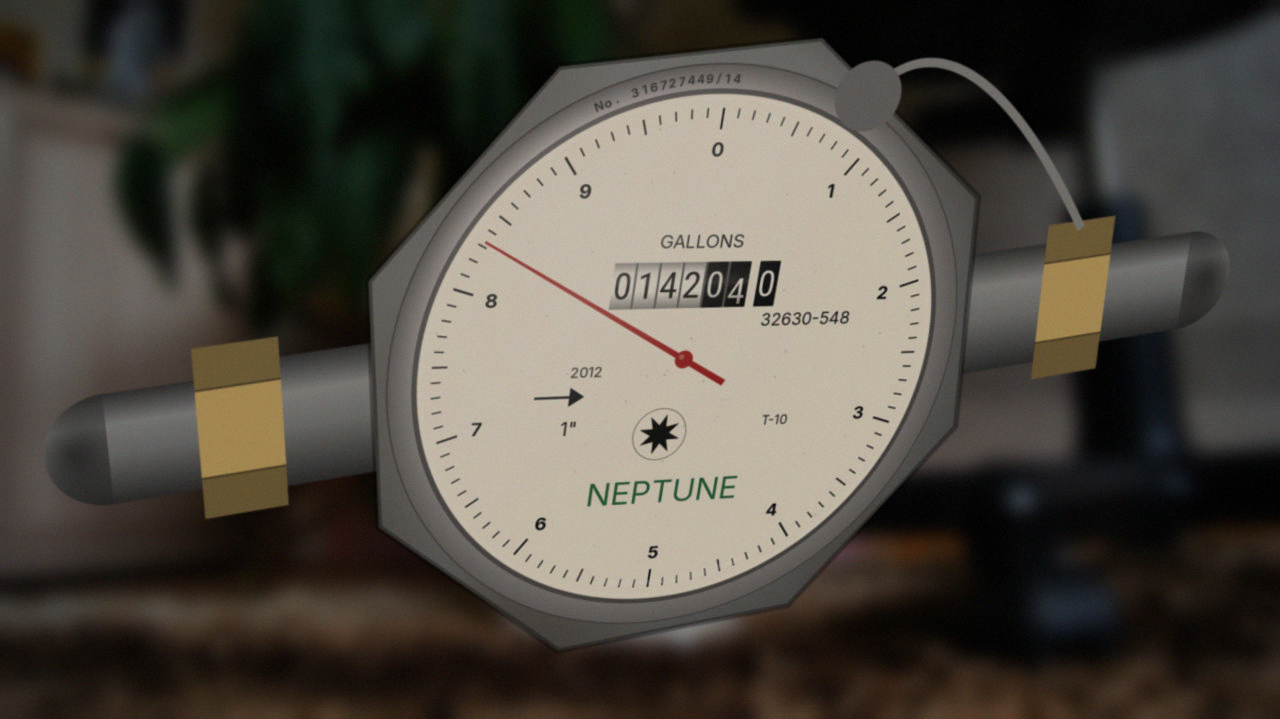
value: 142038.3
